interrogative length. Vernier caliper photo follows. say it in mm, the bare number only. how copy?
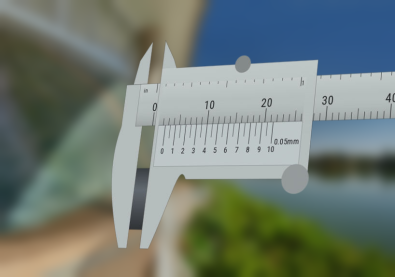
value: 2.4
